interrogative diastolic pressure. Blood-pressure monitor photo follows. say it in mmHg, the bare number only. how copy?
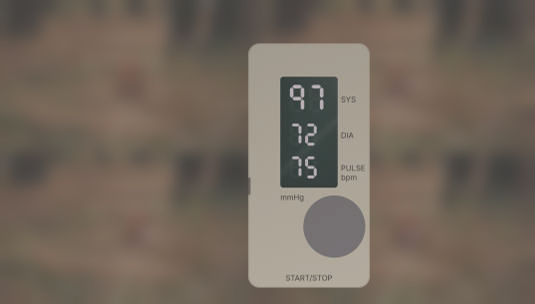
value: 72
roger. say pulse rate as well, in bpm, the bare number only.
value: 75
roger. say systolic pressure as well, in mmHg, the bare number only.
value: 97
